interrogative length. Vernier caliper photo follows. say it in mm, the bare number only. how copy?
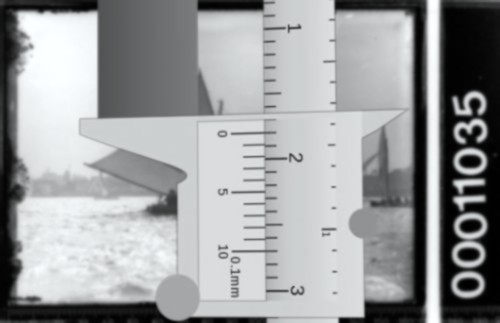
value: 18.0
